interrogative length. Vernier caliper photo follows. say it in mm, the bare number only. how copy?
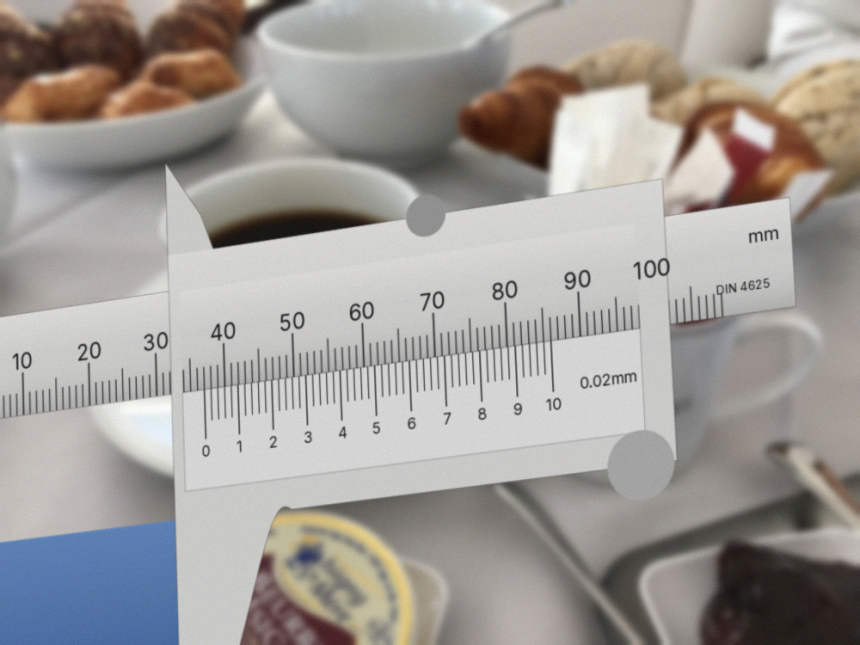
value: 37.0
